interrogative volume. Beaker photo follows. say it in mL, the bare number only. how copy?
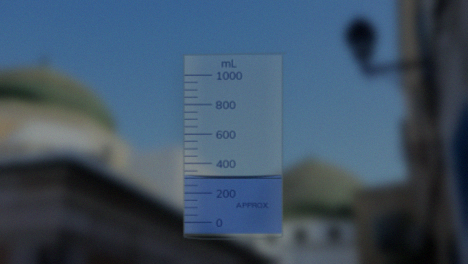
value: 300
